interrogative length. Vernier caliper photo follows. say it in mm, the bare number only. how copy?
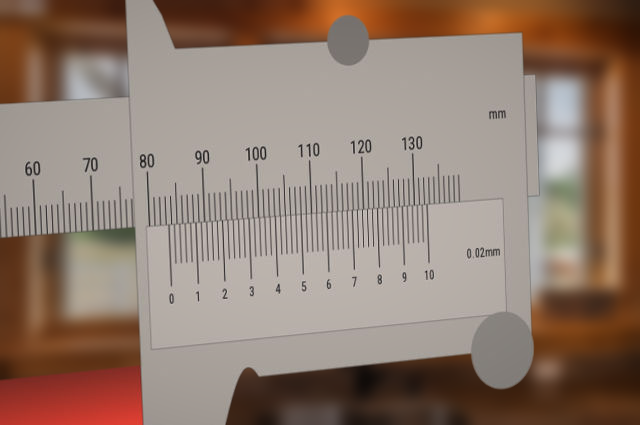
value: 83.5
